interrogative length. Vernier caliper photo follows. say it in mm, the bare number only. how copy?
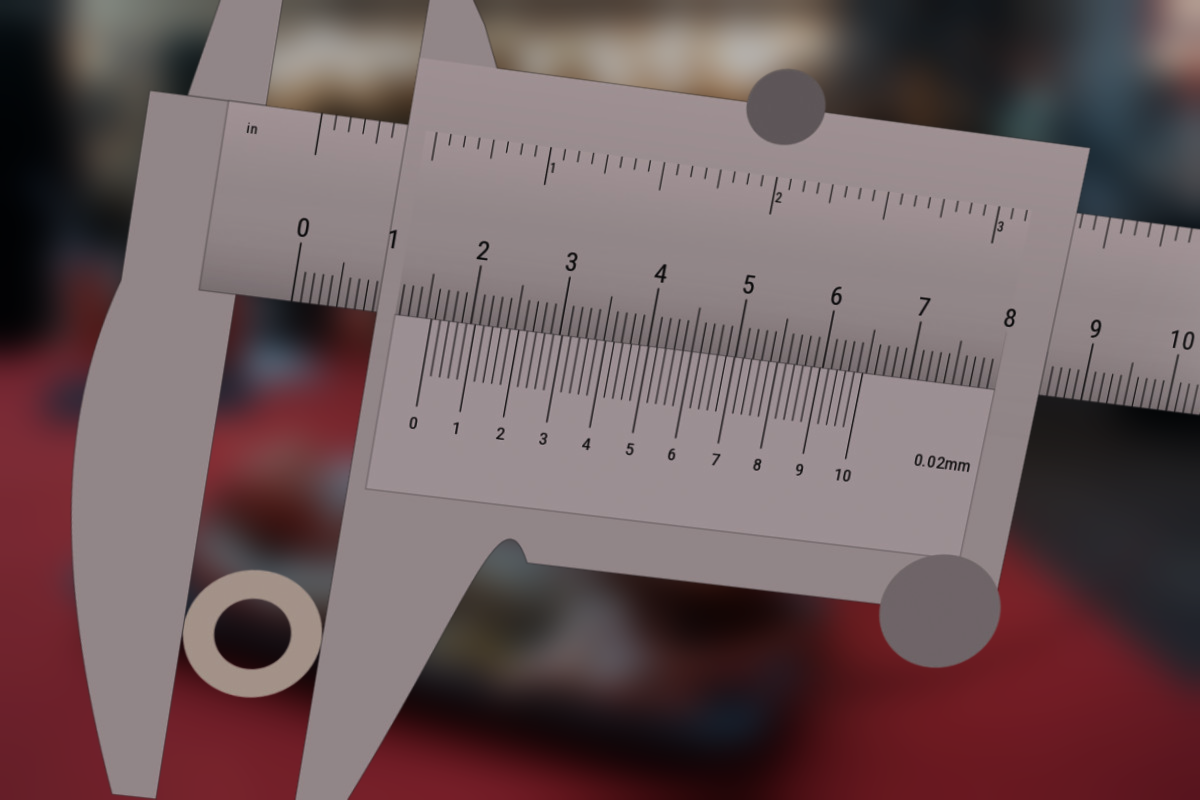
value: 15.6
